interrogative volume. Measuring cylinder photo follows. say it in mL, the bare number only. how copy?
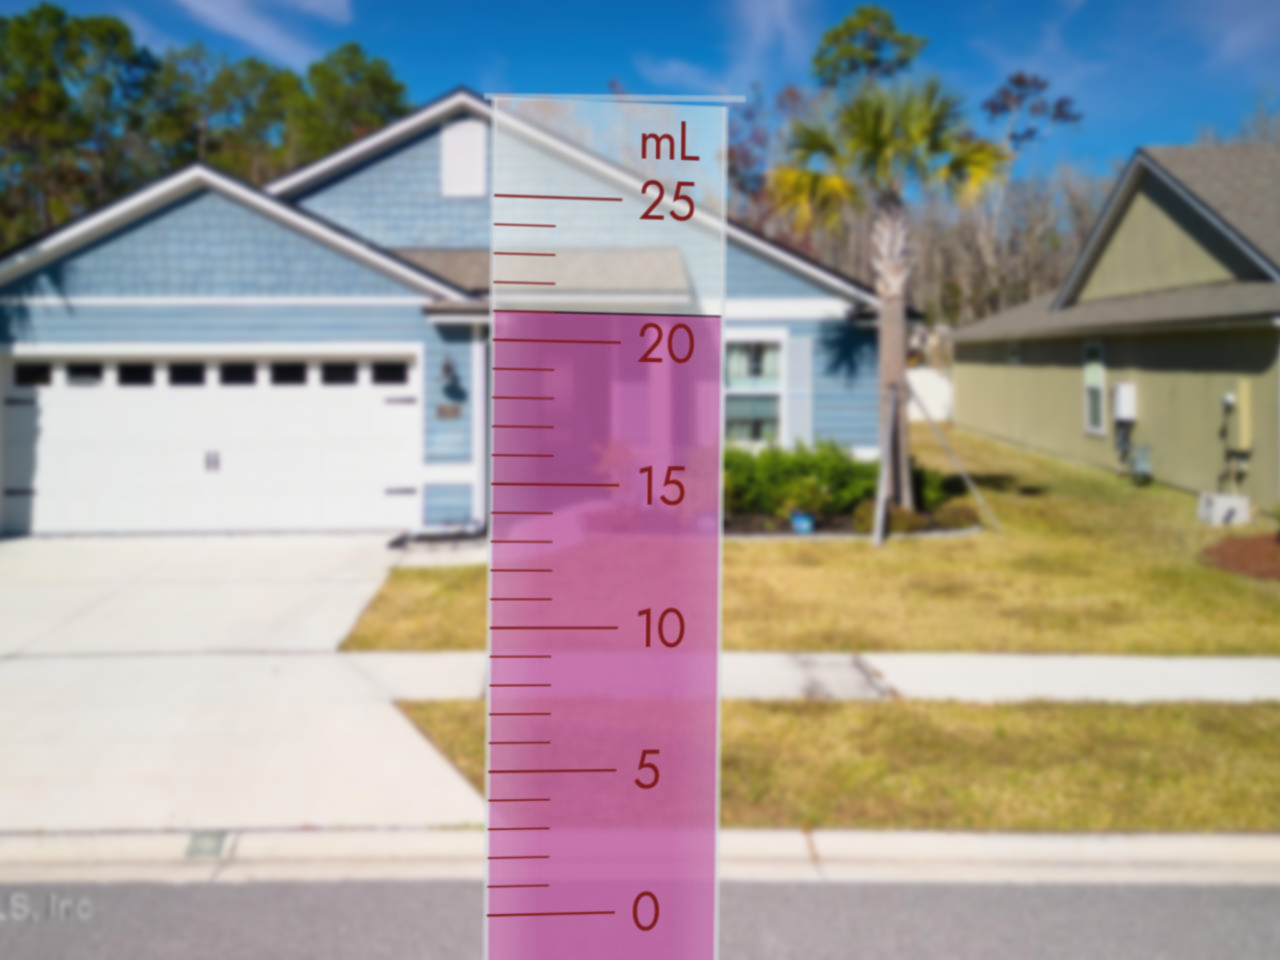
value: 21
